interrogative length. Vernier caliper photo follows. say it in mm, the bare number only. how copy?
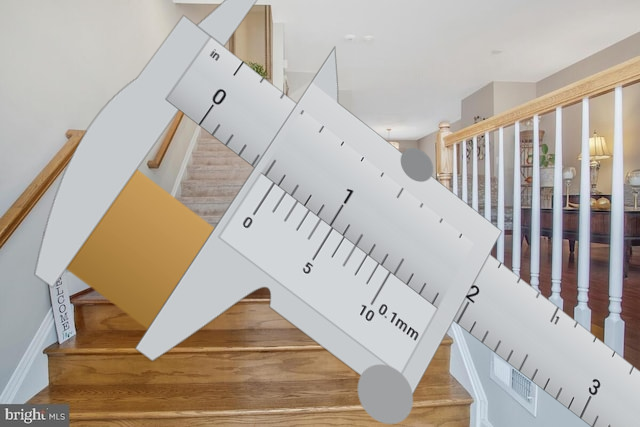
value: 5.7
